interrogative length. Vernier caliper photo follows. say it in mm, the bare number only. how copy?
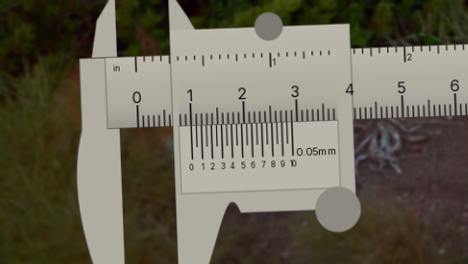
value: 10.0
